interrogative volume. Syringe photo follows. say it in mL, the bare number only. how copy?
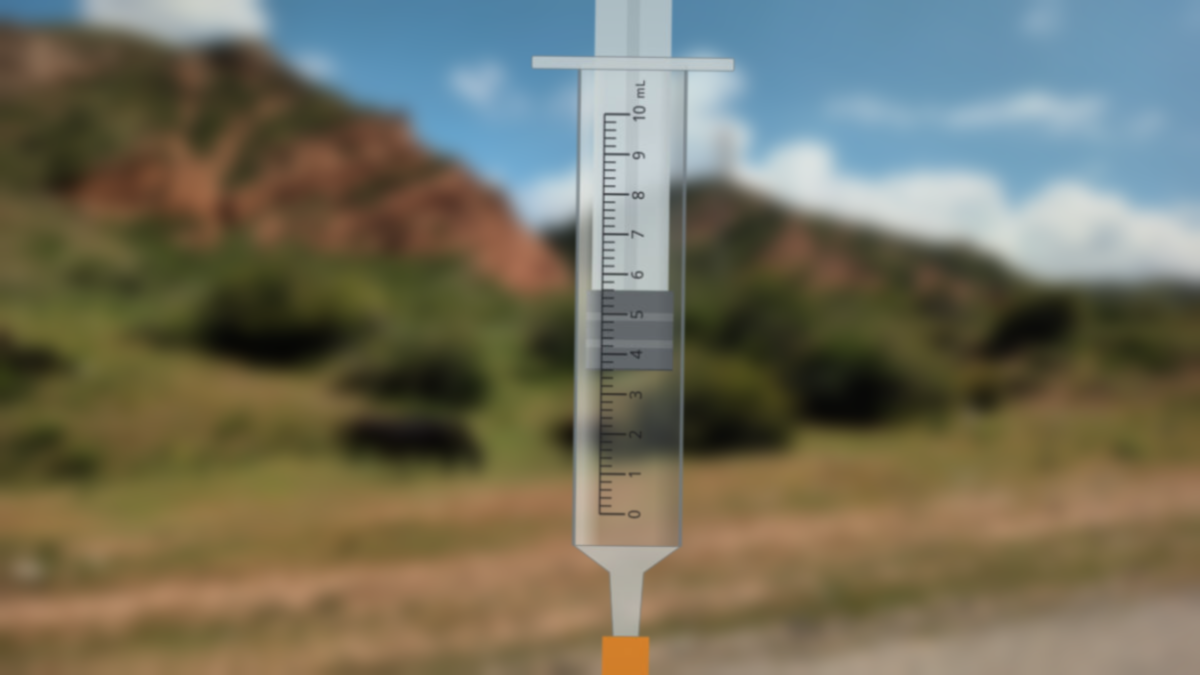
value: 3.6
